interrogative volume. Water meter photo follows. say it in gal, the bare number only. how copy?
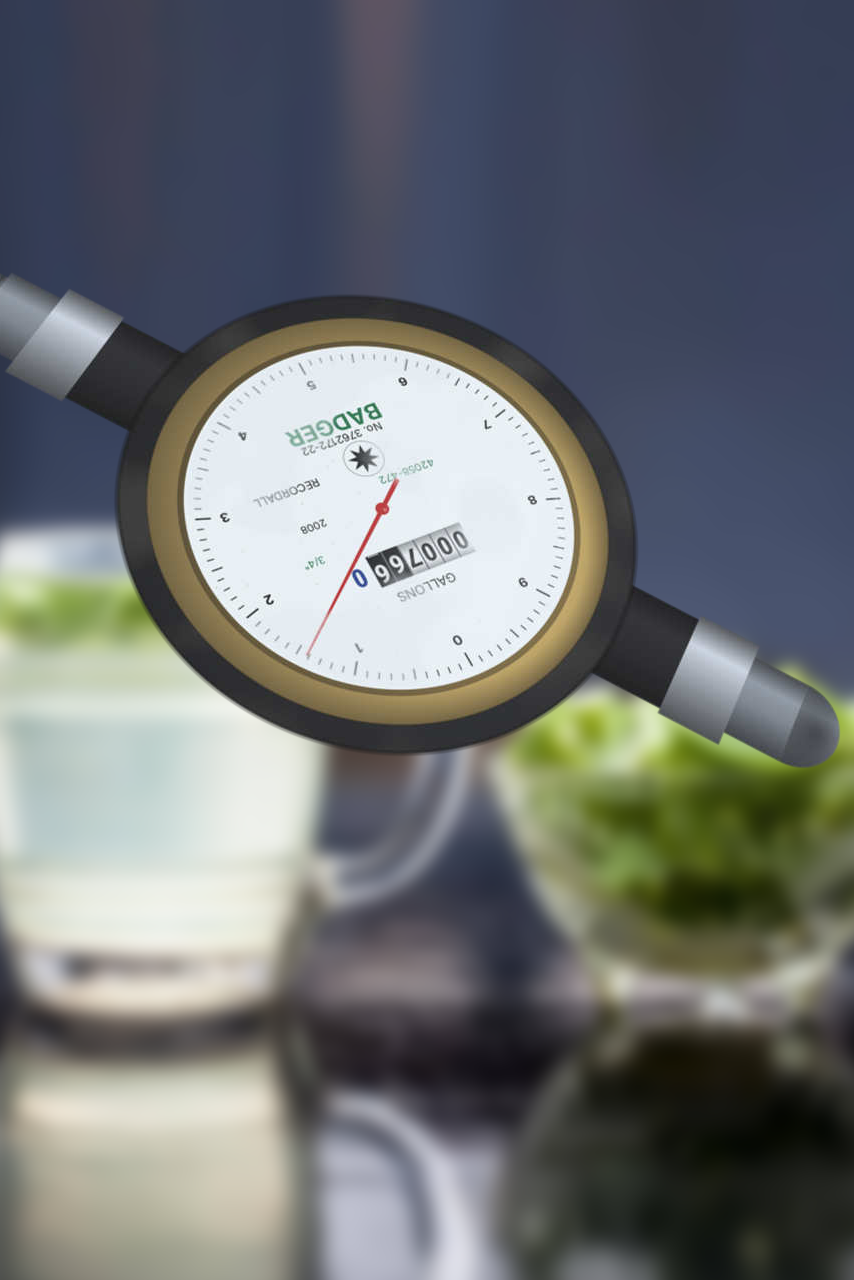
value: 7661.4
